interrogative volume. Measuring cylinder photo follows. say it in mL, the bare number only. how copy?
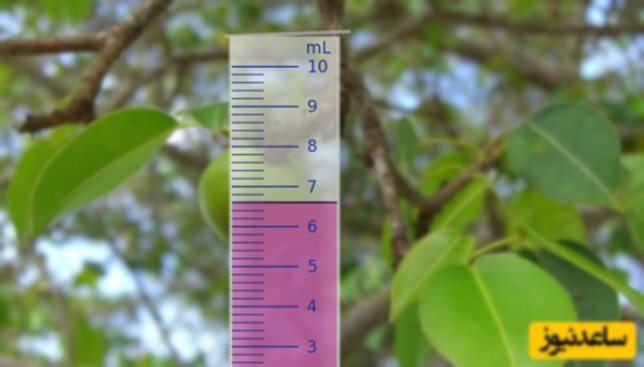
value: 6.6
